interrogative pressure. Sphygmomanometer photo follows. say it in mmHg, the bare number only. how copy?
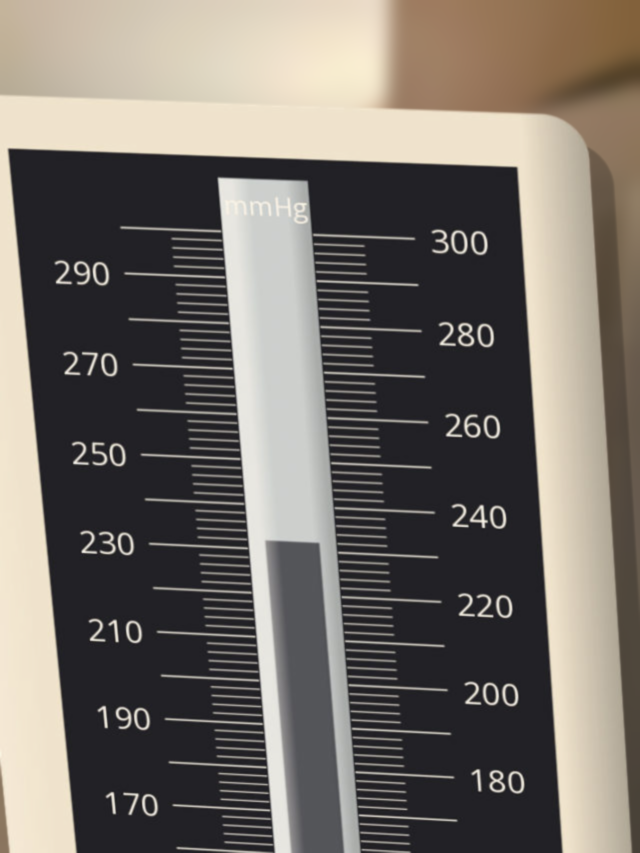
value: 232
